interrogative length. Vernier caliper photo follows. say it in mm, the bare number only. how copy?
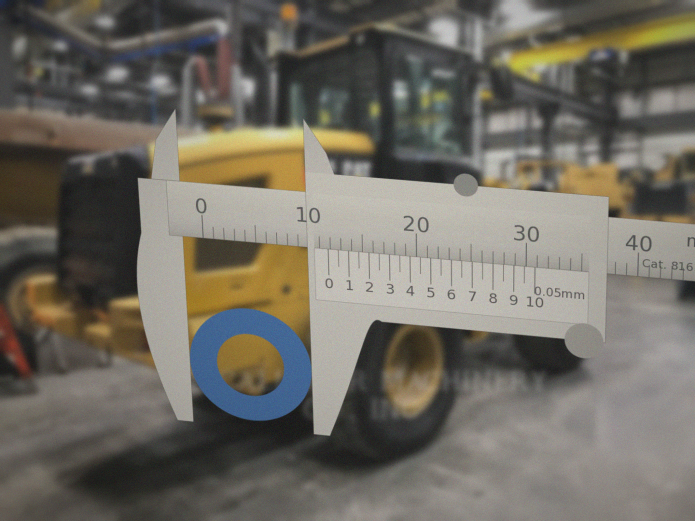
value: 11.8
